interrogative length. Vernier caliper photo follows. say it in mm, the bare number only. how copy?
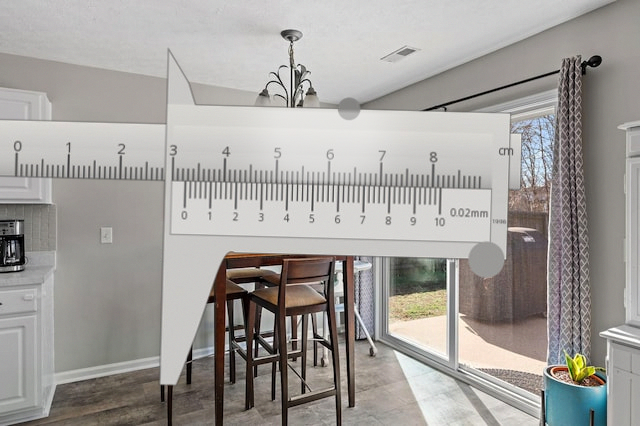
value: 32.5
